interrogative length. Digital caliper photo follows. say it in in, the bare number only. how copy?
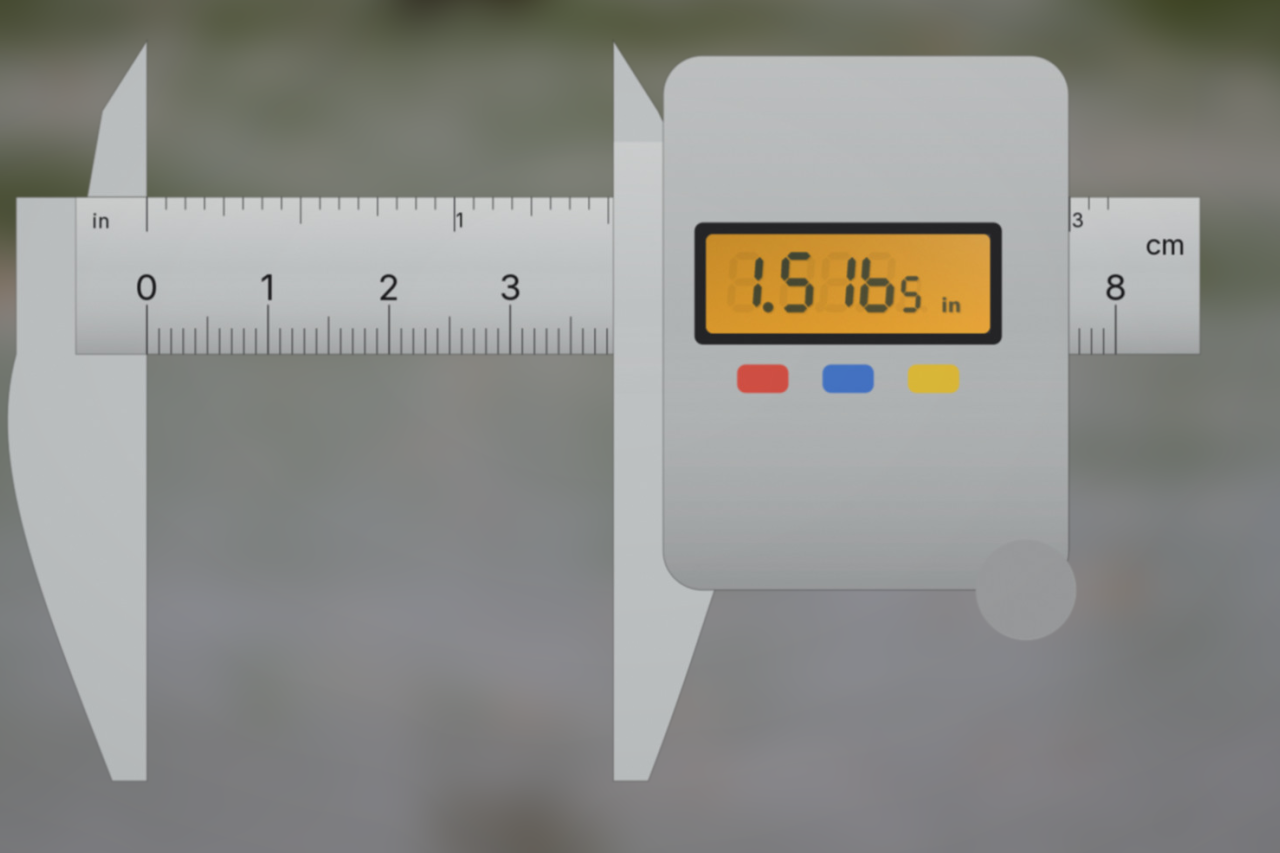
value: 1.5165
